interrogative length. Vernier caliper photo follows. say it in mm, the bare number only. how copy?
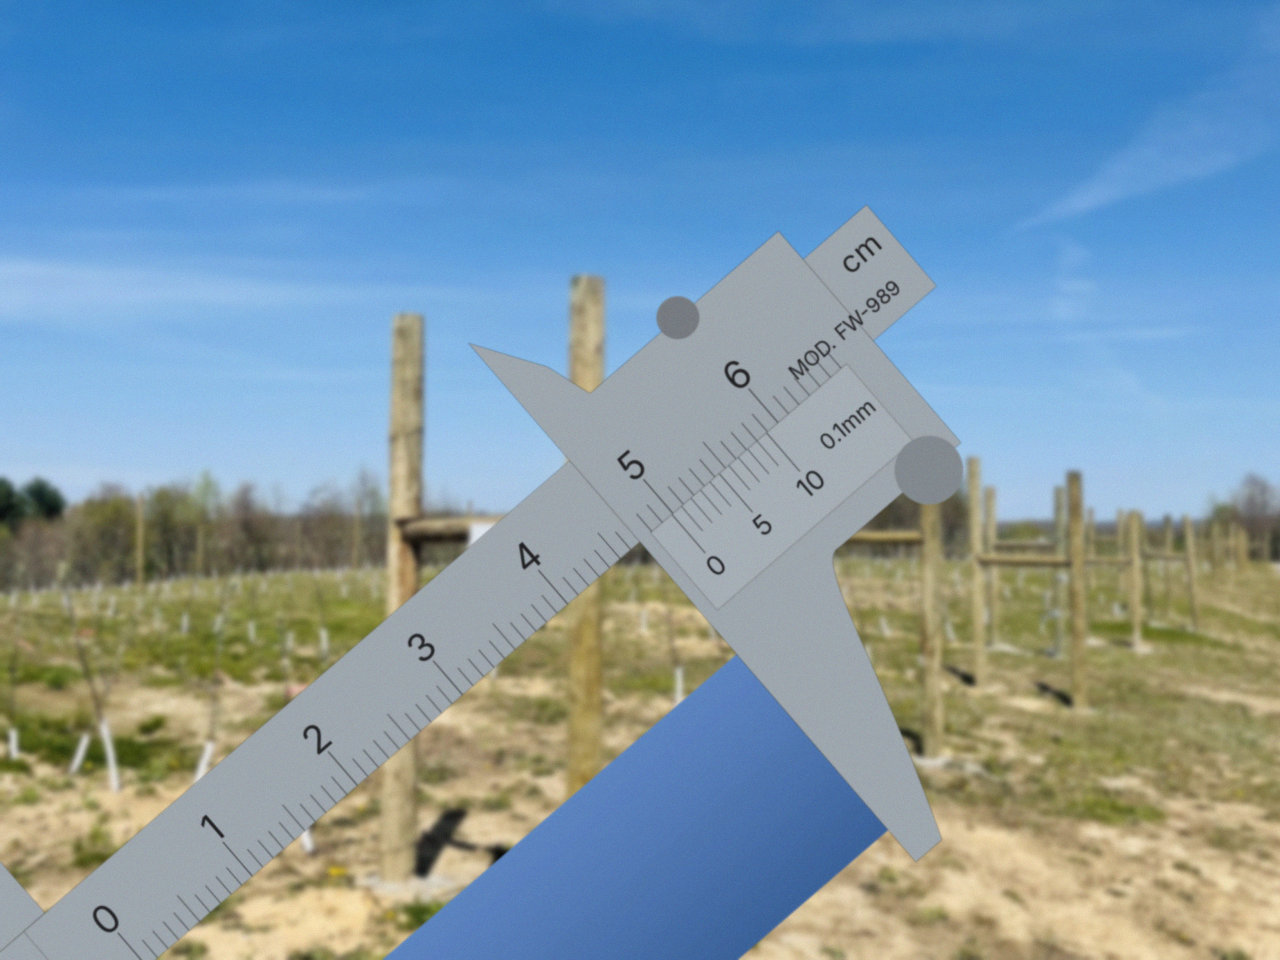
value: 49.9
